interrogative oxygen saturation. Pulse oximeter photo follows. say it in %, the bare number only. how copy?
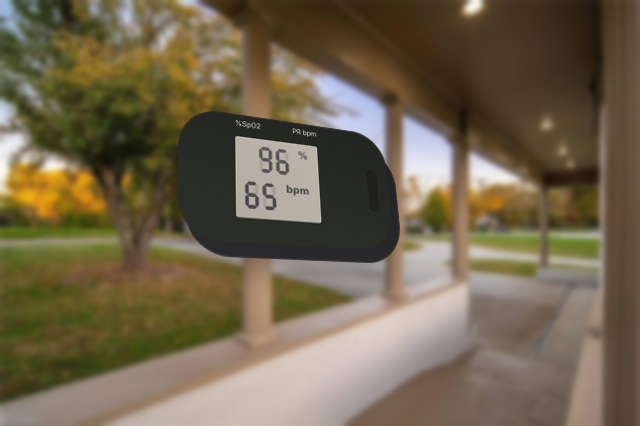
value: 96
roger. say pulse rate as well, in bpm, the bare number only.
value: 65
